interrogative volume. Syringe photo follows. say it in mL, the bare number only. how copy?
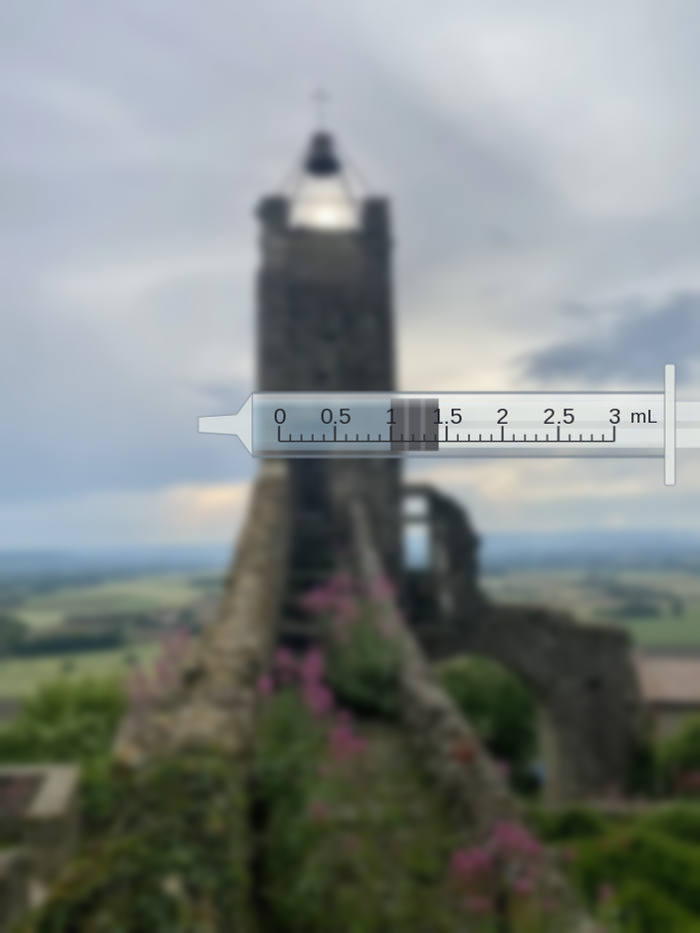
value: 1
